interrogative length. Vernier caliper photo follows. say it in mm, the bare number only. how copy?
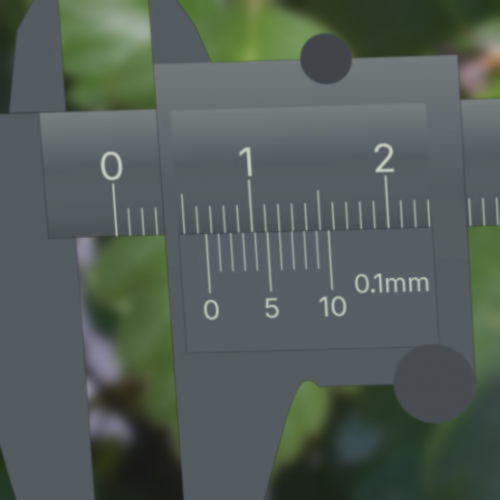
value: 6.6
